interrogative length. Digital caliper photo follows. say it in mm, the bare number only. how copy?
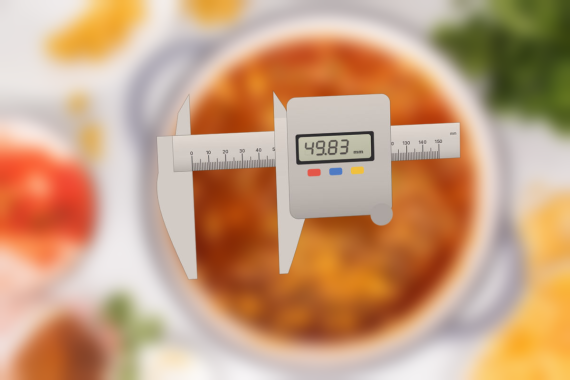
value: 49.83
